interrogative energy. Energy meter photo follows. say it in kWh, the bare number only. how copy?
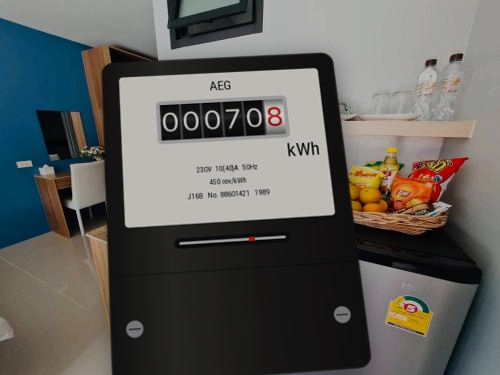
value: 70.8
